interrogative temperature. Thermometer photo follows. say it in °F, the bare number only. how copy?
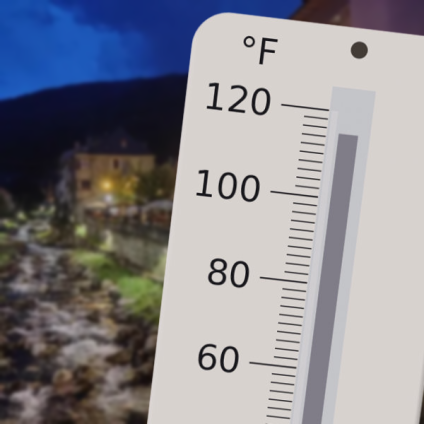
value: 115
